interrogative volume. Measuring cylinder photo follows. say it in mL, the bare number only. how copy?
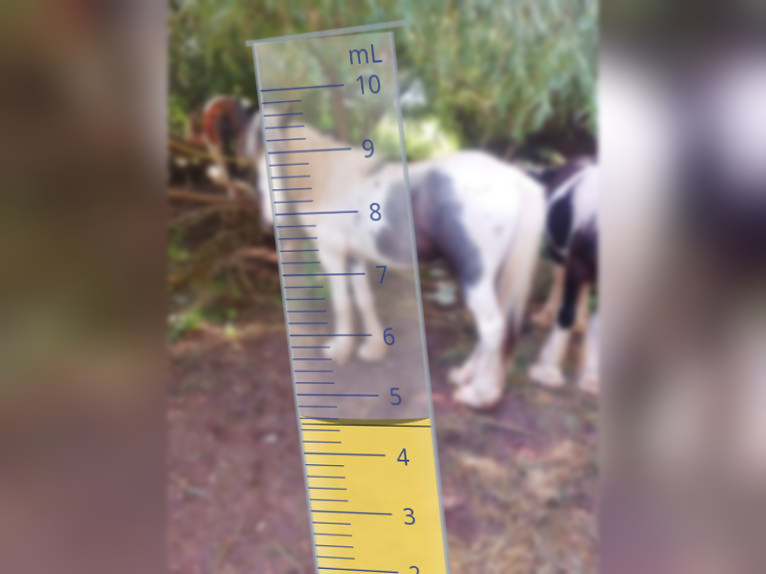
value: 4.5
